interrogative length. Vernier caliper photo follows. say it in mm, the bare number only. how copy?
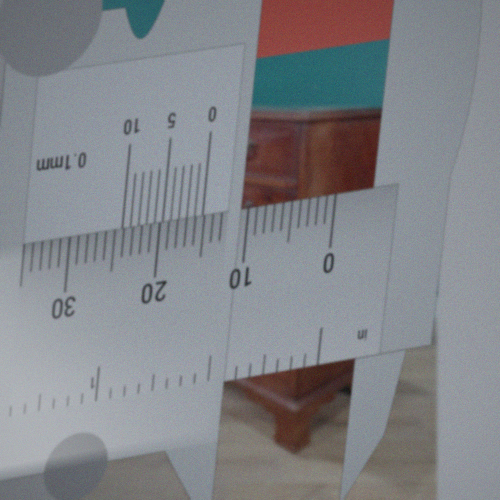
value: 15.2
